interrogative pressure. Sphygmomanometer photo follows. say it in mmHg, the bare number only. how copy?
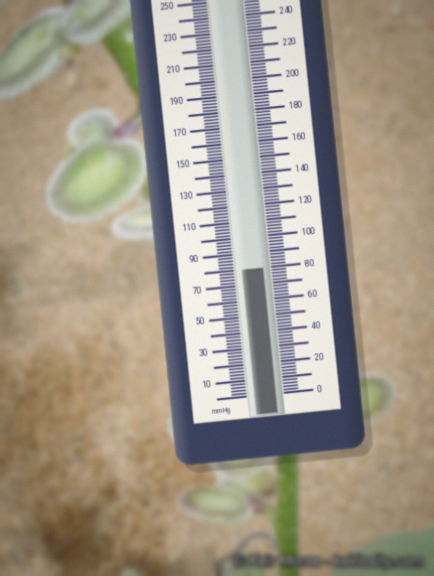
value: 80
